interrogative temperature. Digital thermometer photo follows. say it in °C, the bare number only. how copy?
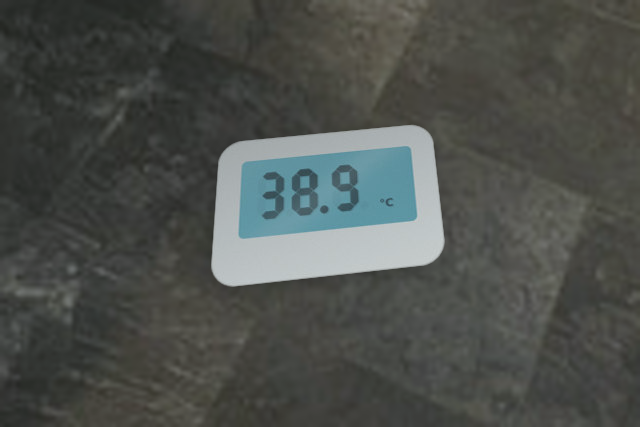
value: 38.9
